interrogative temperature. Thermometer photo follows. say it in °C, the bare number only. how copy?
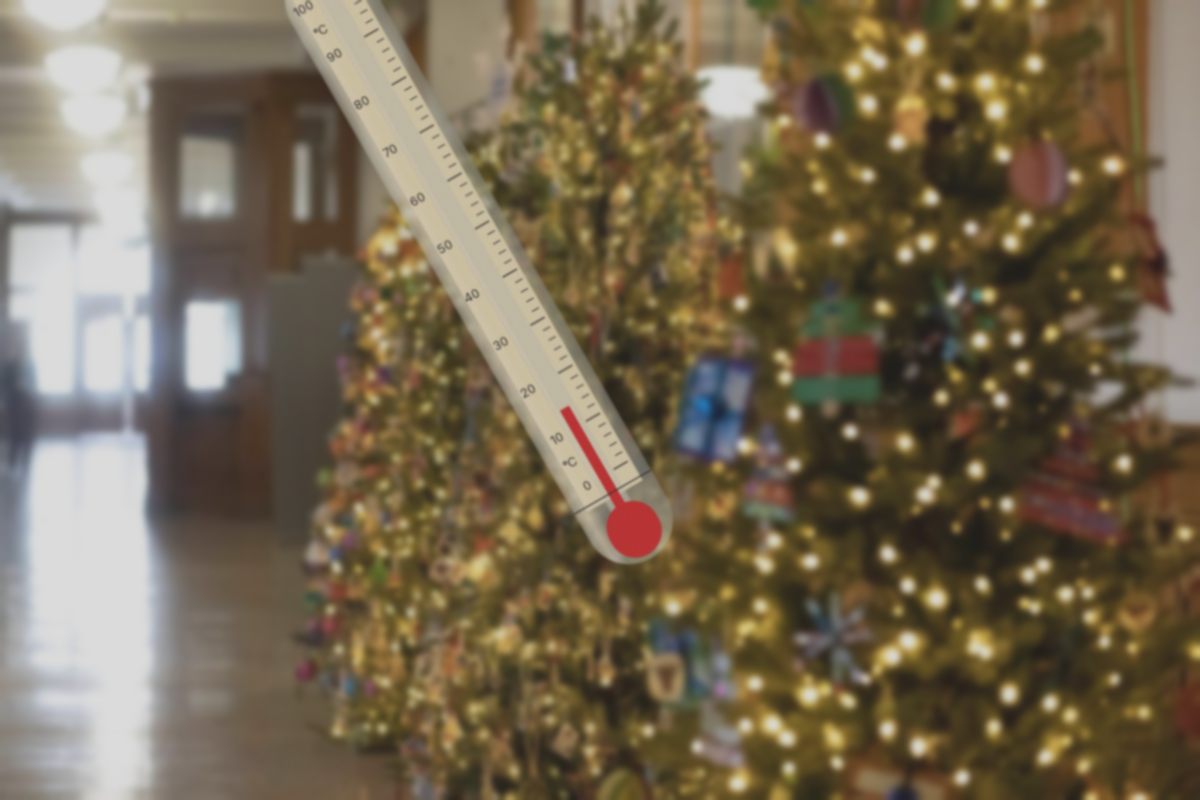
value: 14
